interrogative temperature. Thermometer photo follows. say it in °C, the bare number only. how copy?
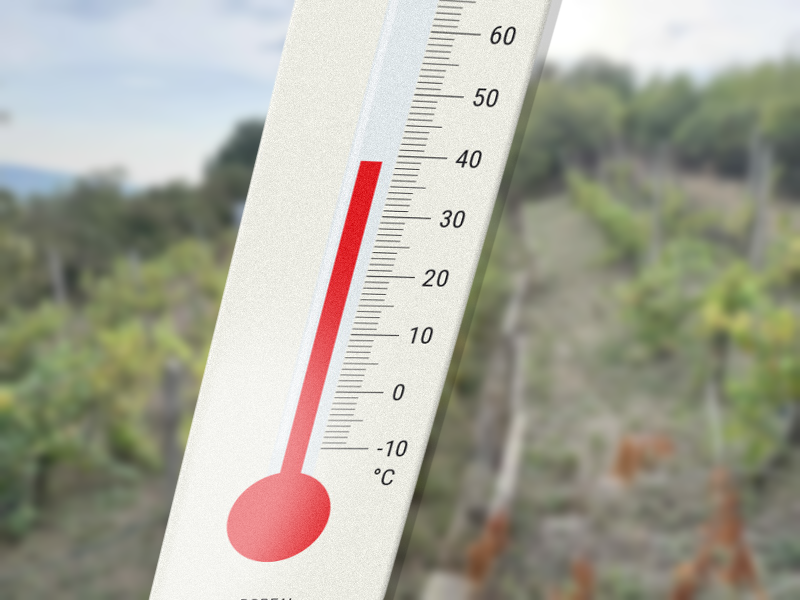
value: 39
